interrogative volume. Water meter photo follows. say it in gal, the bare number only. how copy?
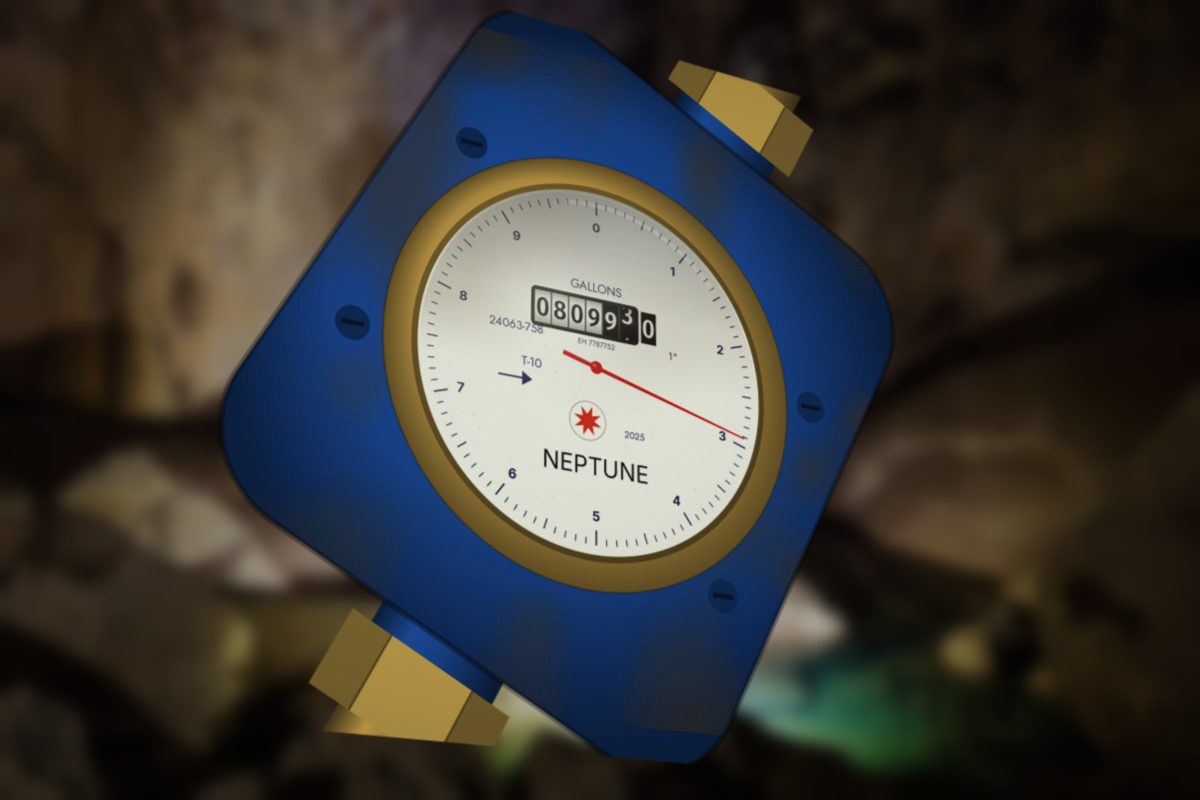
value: 809932.9
